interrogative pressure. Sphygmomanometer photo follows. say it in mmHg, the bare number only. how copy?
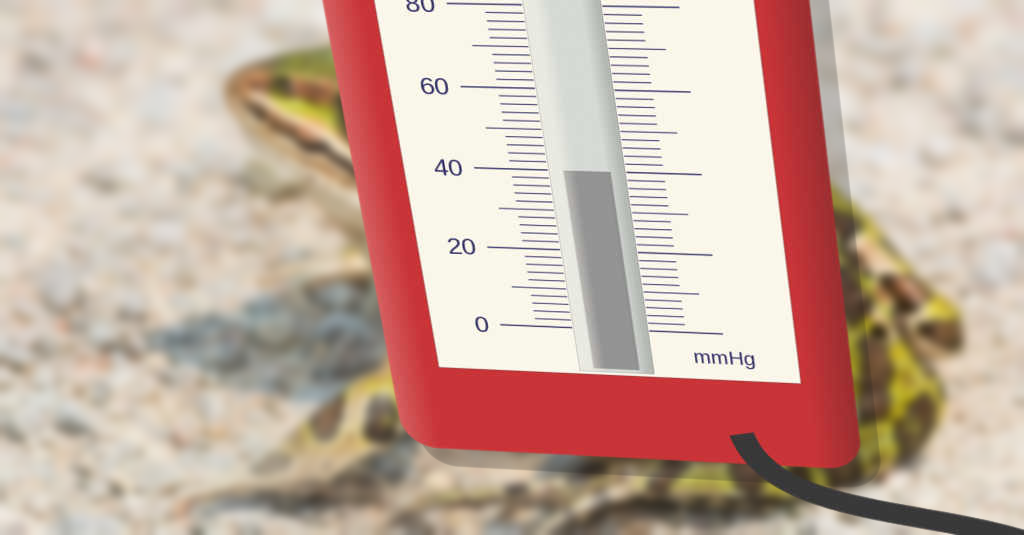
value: 40
